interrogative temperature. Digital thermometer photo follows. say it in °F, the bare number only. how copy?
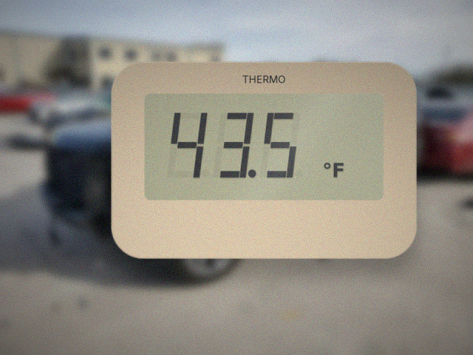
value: 43.5
